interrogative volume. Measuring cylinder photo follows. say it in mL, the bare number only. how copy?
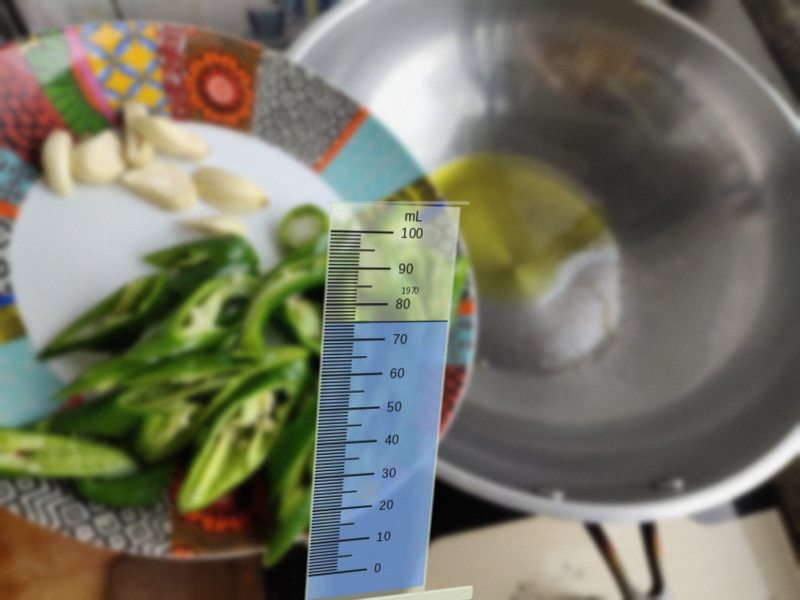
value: 75
